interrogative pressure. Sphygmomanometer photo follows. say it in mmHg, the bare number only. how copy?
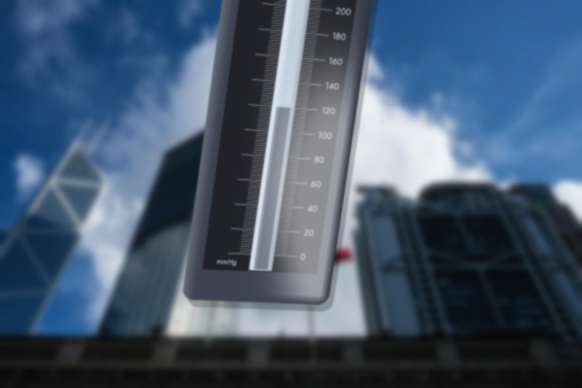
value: 120
